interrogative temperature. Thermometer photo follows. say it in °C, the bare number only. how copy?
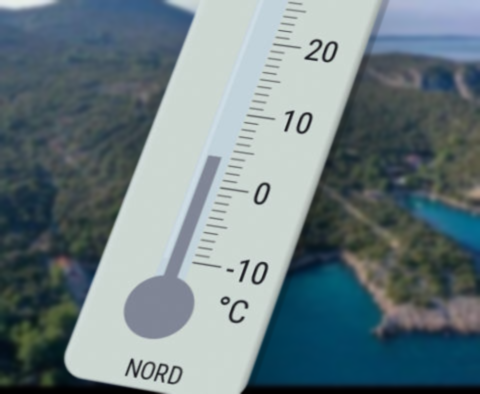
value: 4
